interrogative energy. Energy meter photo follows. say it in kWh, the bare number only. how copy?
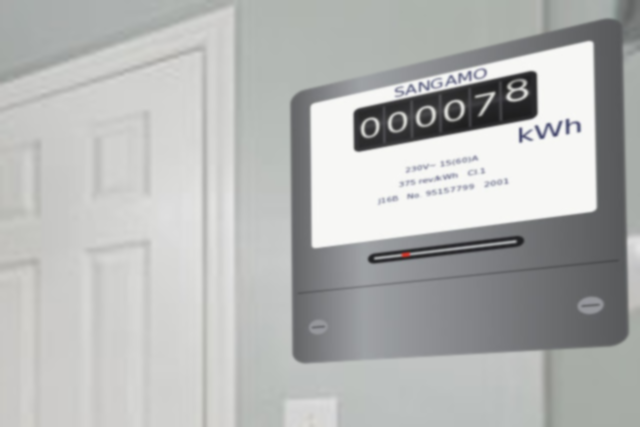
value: 78
